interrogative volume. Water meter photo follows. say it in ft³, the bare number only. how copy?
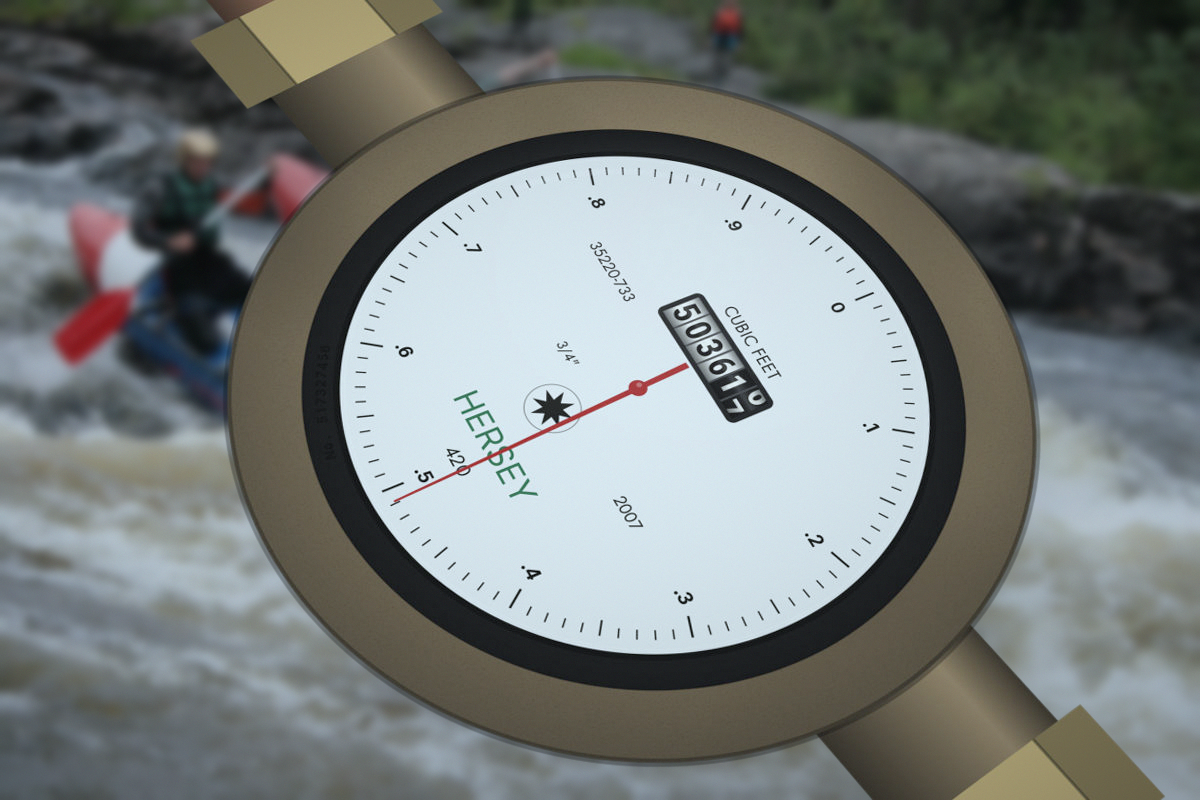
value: 503616.49
